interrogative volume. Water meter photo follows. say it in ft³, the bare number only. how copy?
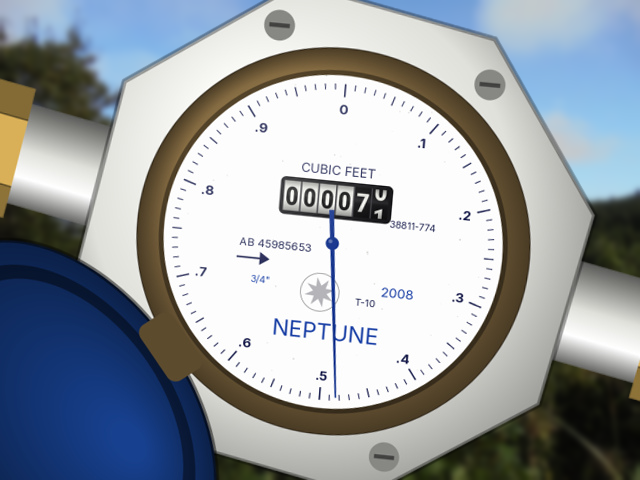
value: 70.48
